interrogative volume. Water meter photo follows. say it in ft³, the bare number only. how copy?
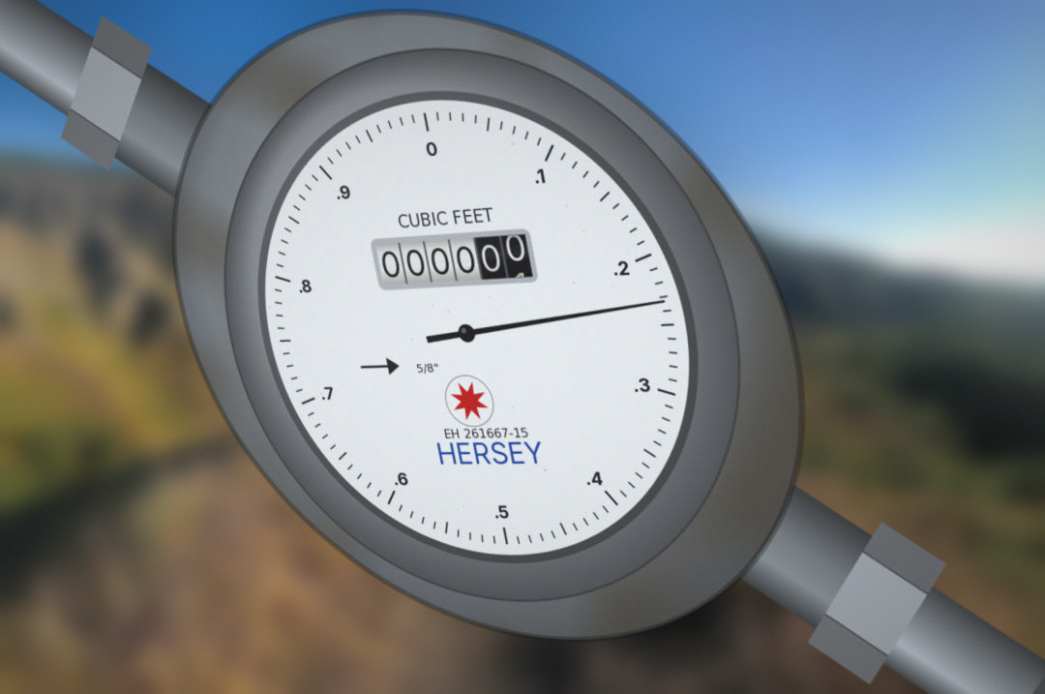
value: 0.23
